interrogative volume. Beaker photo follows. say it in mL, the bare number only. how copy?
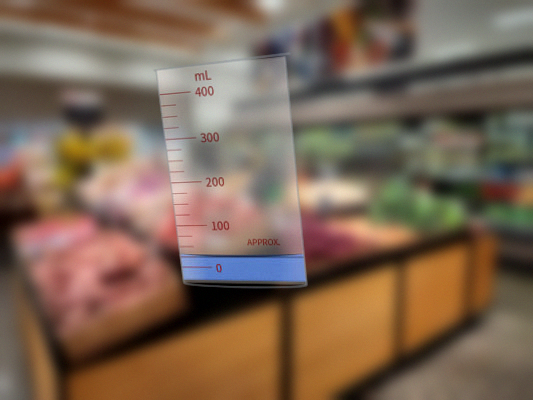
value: 25
